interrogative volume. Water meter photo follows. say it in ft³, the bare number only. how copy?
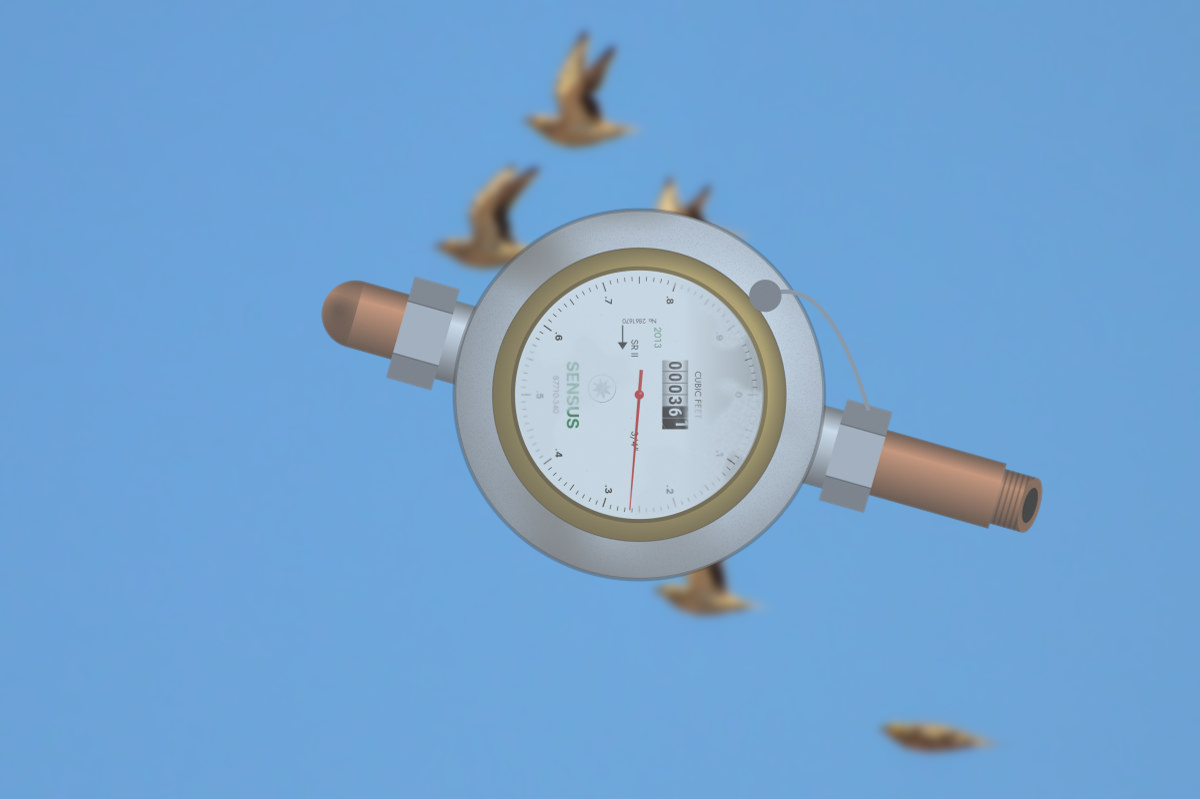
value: 361.26
